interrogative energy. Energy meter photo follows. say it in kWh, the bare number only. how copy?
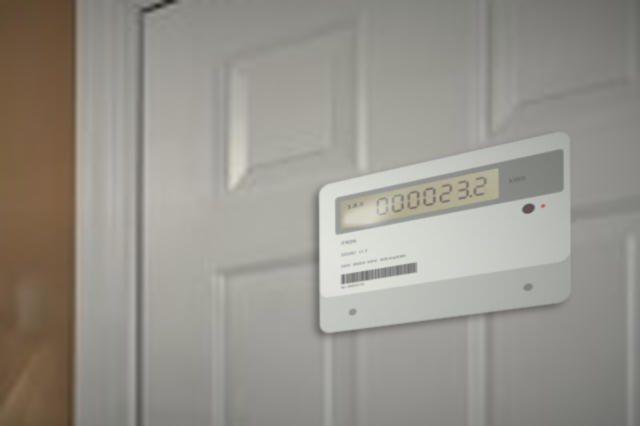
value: 23.2
